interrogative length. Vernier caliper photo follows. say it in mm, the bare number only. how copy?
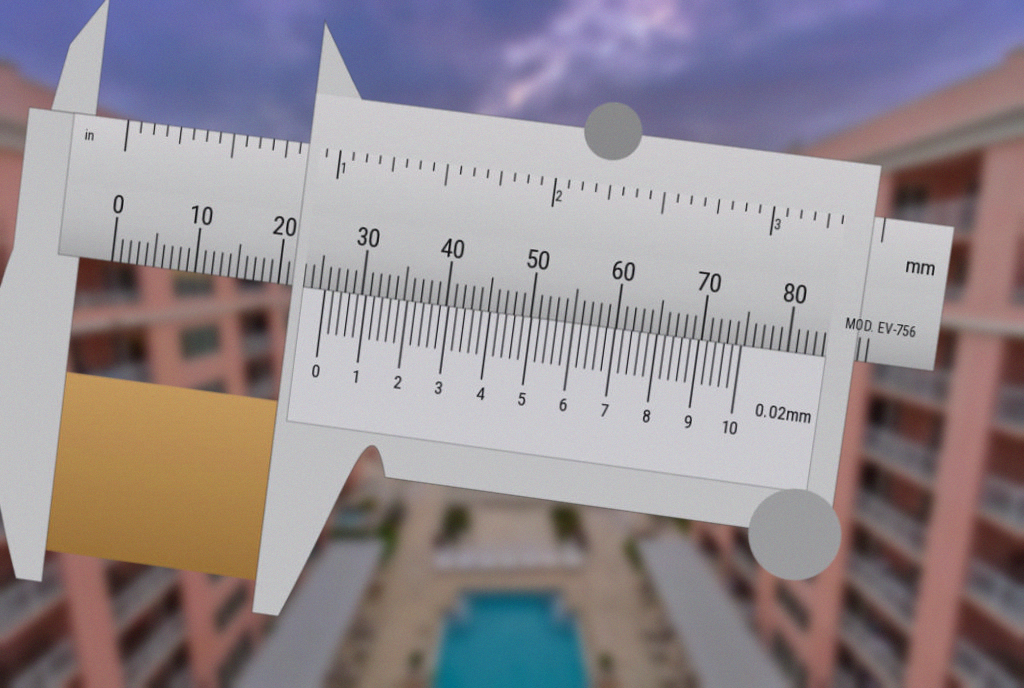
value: 25.6
